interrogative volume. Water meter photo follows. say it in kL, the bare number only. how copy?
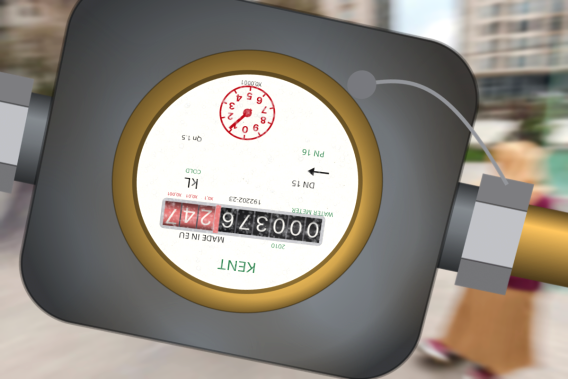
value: 376.2471
